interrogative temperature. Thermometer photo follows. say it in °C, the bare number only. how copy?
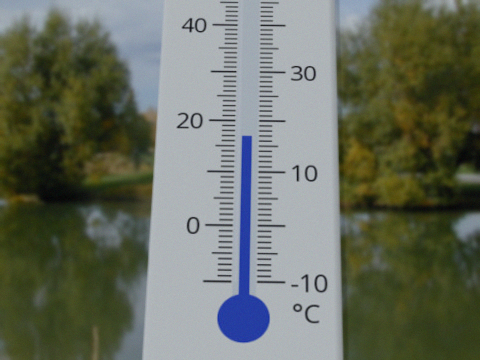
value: 17
